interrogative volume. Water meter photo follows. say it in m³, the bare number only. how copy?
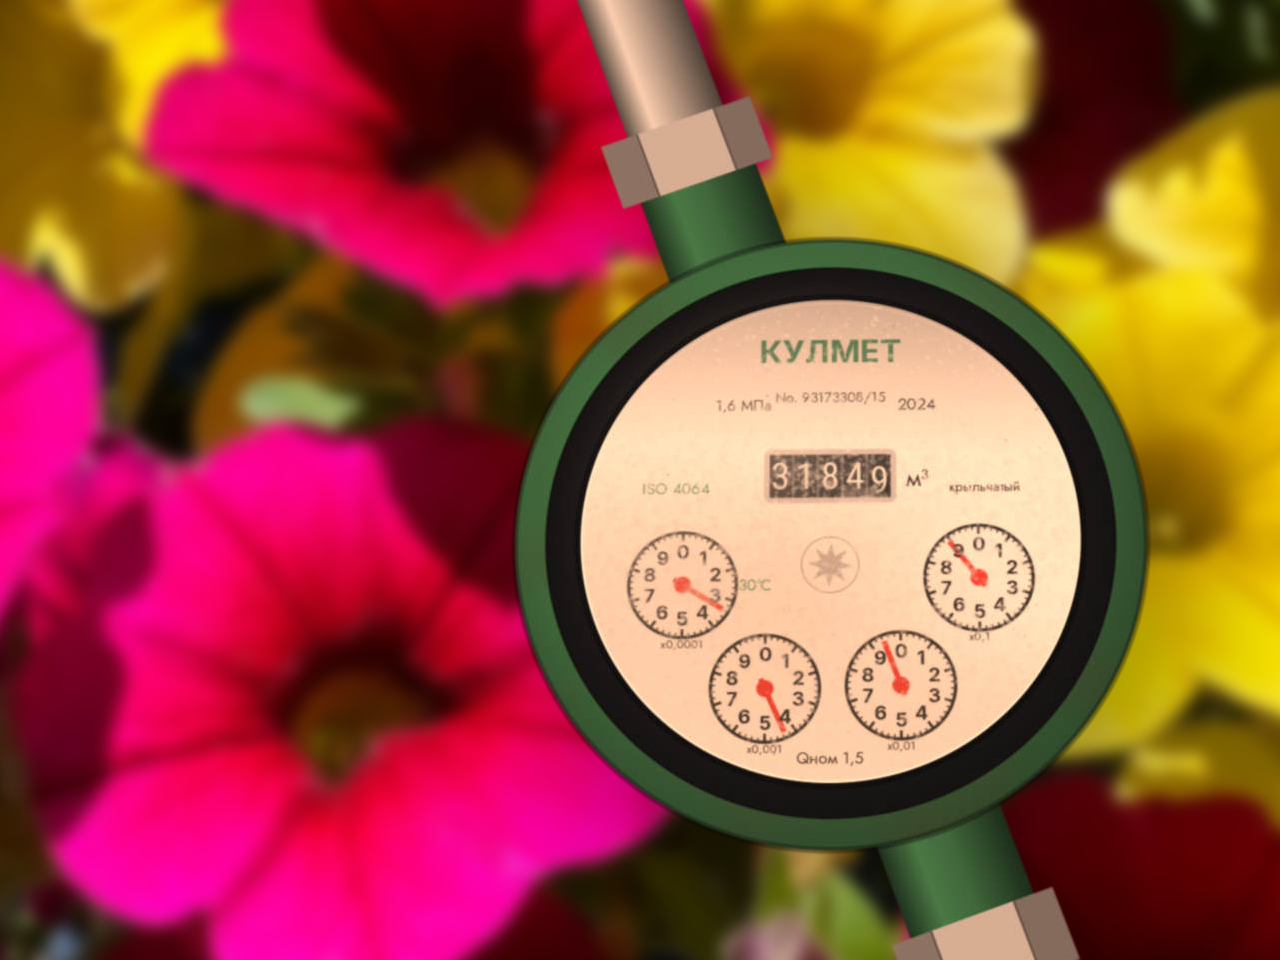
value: 31848.8943
